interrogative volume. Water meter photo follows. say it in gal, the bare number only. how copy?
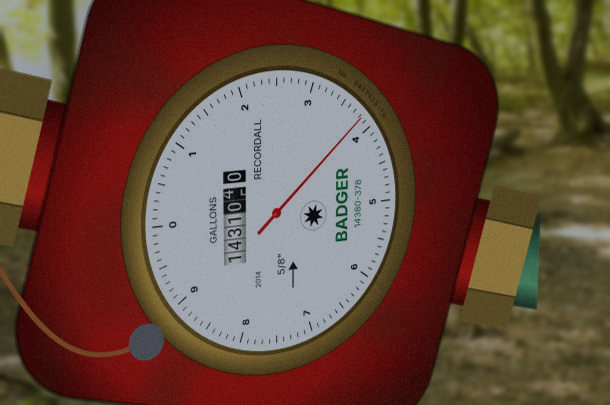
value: 1431043.8
